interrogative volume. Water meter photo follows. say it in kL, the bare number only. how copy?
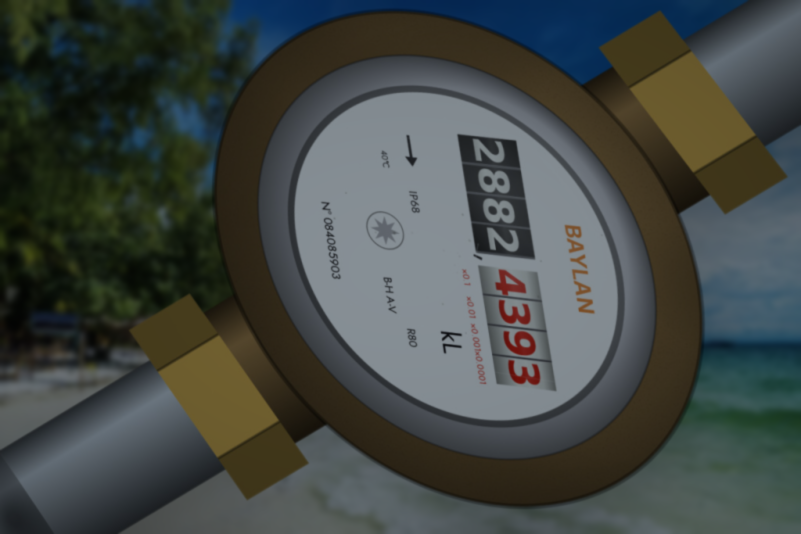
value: 2882.4393
